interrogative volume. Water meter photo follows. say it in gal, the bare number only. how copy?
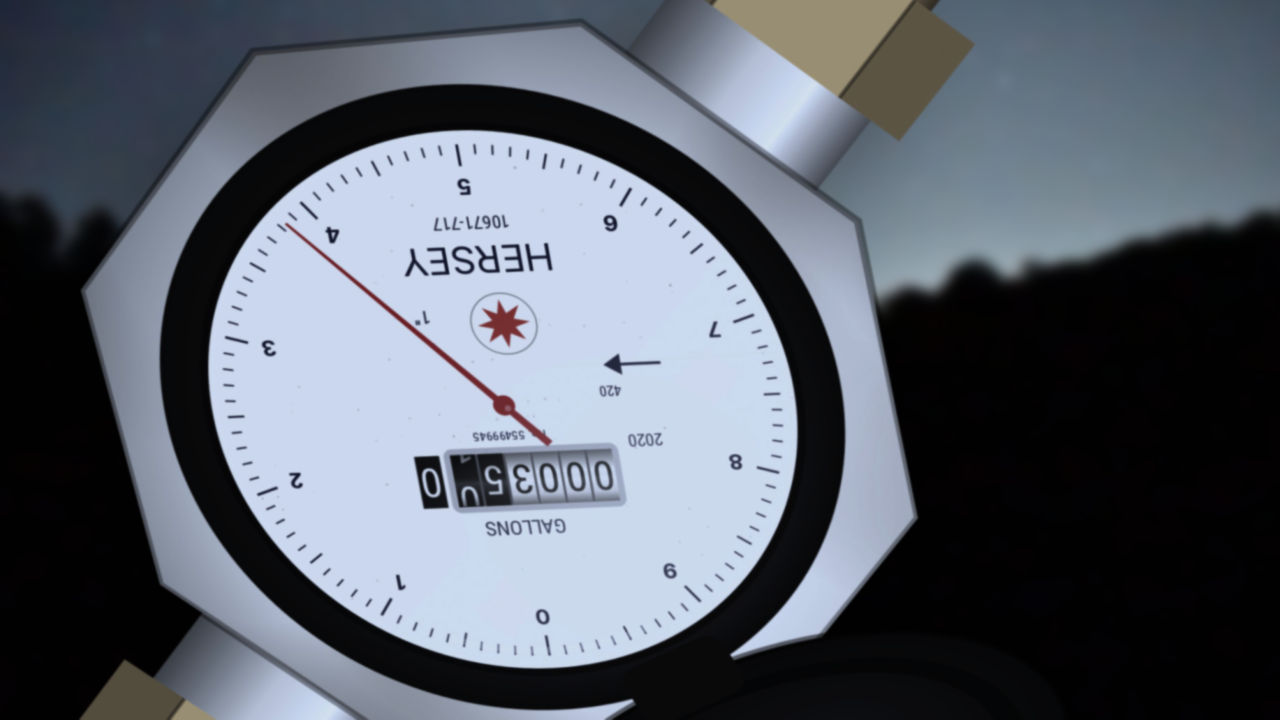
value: 3503.8
